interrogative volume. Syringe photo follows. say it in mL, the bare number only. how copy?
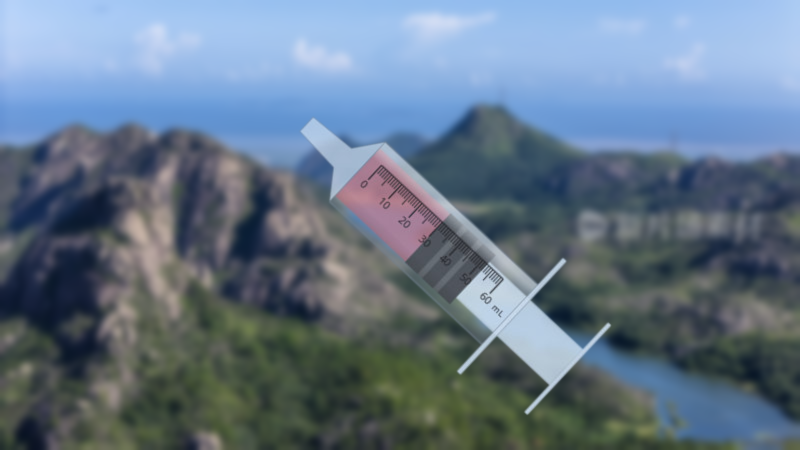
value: 30
